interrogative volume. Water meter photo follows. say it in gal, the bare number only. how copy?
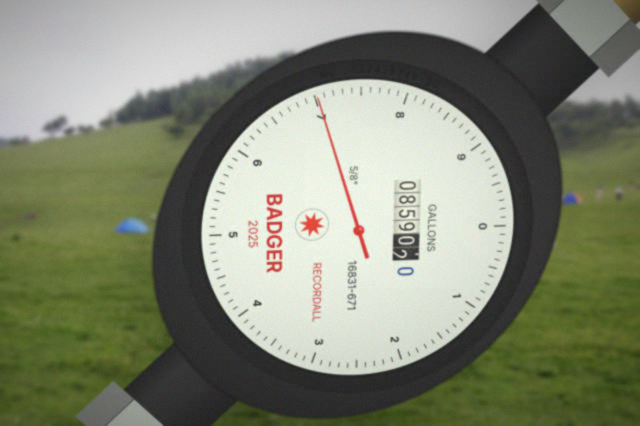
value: 859017.0
